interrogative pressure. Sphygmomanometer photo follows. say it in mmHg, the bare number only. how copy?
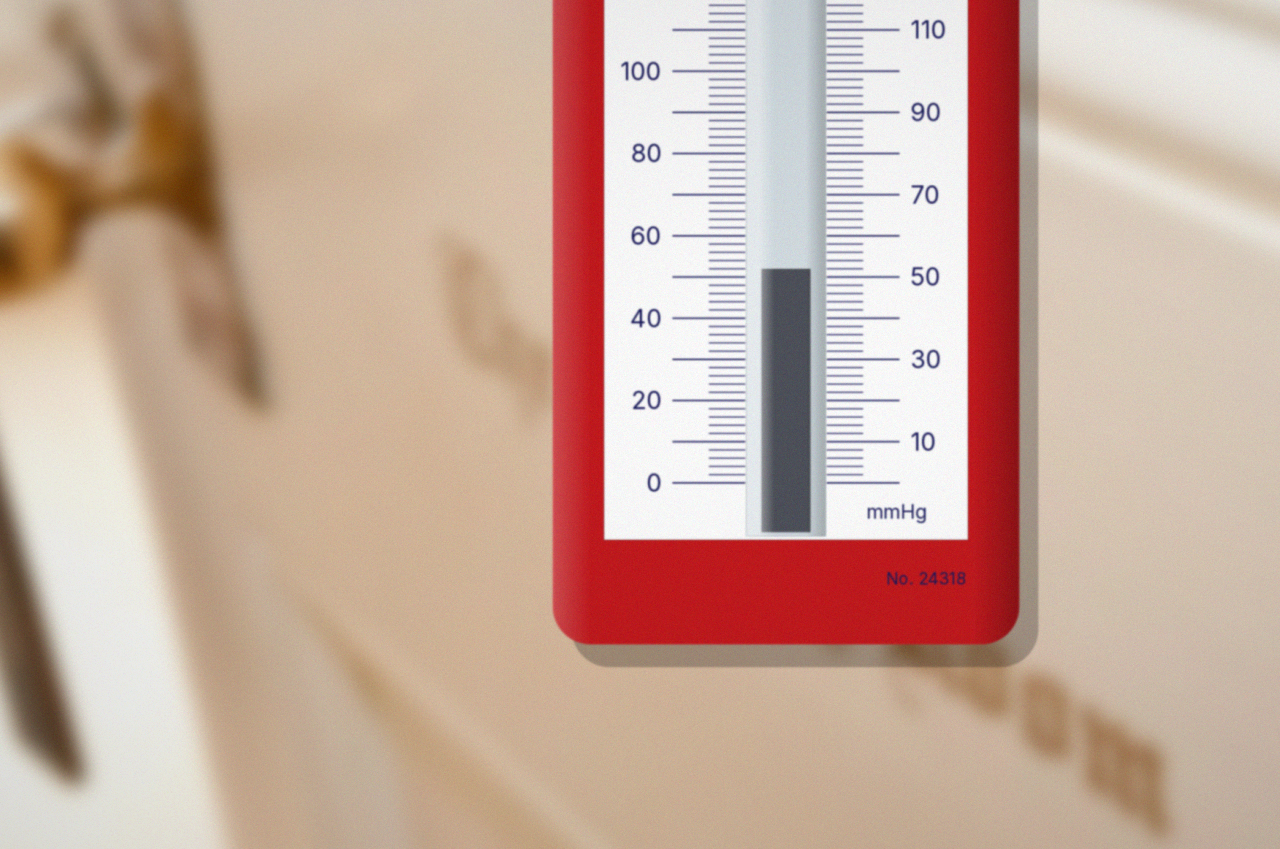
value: 52
